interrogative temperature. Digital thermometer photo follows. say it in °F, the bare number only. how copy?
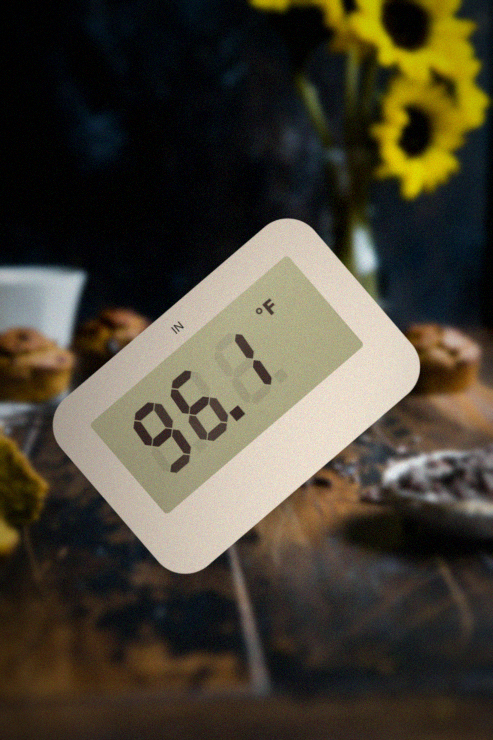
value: 96.1
